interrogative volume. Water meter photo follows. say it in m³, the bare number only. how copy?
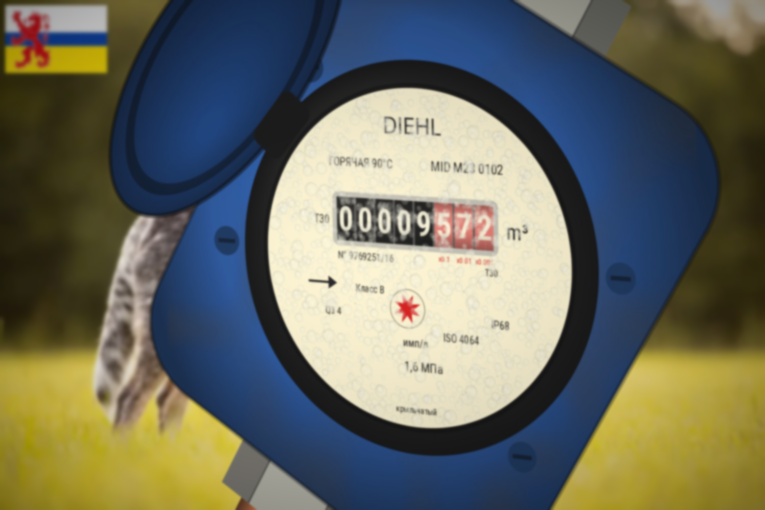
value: 9.572
